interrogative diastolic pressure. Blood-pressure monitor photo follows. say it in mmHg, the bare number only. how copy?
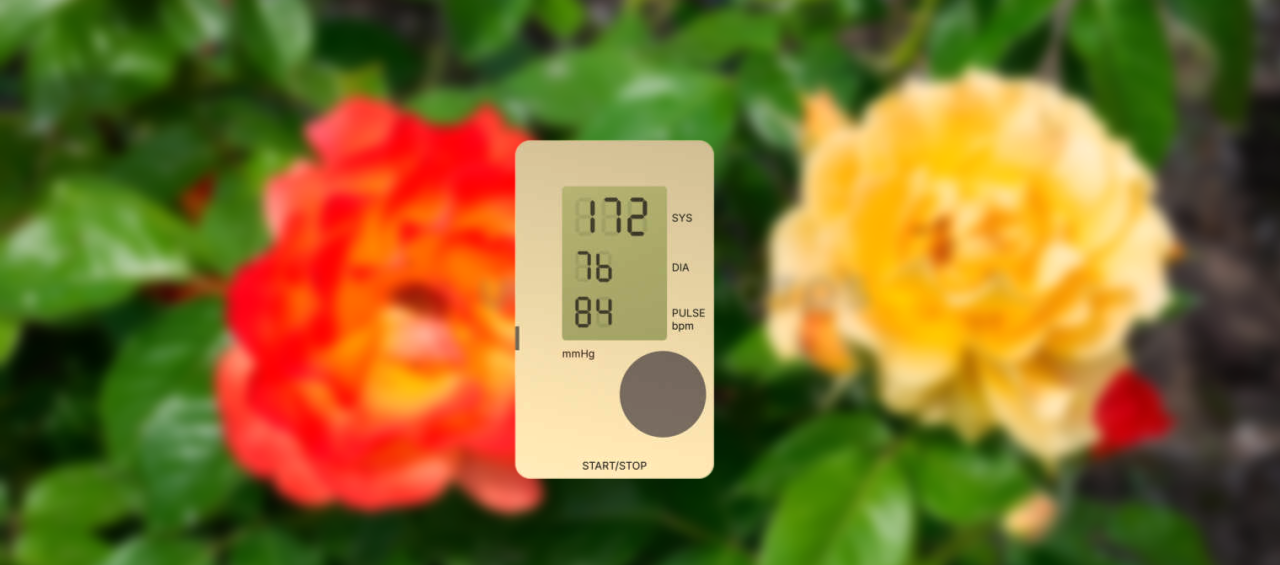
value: 76
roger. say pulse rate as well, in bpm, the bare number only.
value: 84
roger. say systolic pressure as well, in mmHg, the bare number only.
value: 172
